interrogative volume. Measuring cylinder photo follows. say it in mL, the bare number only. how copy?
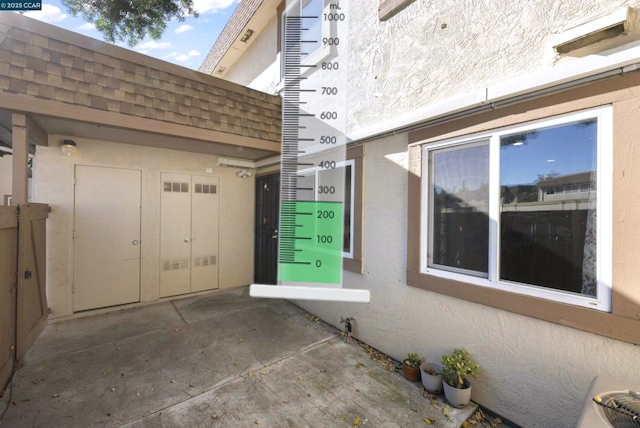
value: 250
